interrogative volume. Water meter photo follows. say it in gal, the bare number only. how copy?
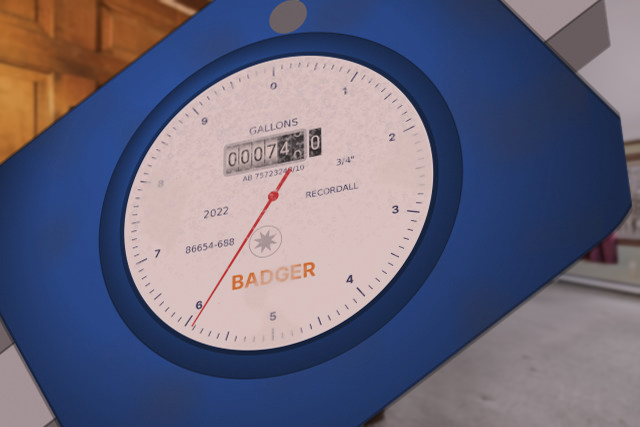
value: 7485.9
